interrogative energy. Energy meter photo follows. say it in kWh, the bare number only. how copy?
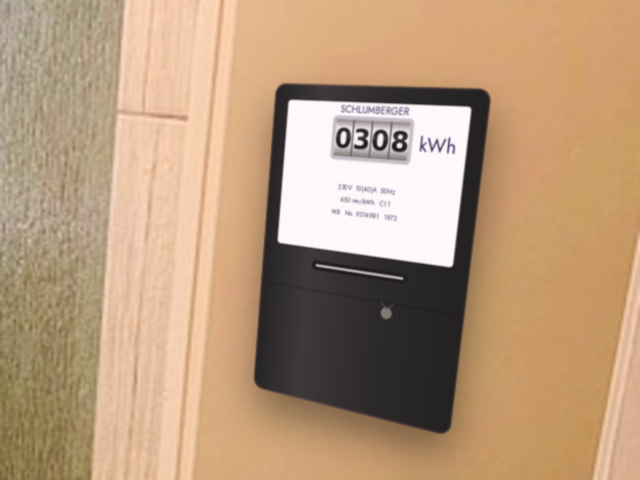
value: 308
